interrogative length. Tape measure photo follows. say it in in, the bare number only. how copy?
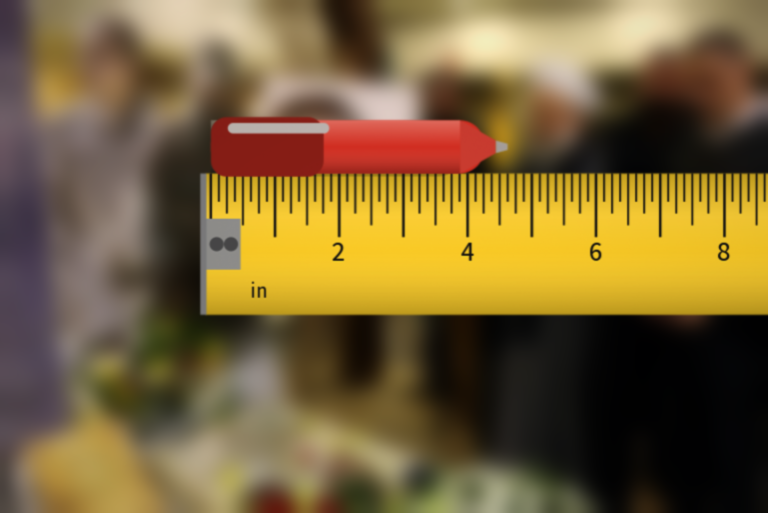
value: 4.625
